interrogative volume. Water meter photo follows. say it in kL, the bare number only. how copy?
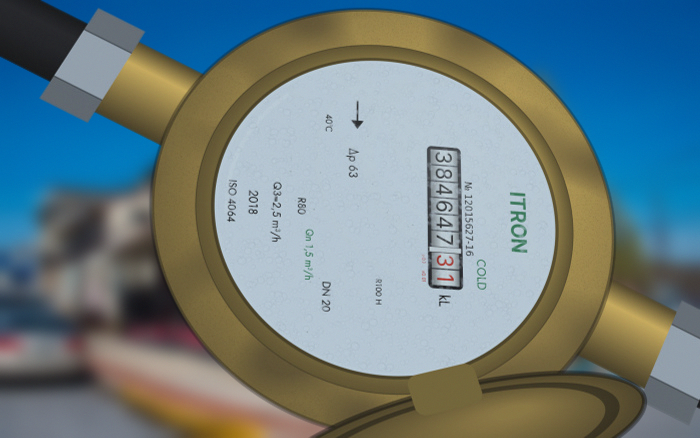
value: 384647.31
